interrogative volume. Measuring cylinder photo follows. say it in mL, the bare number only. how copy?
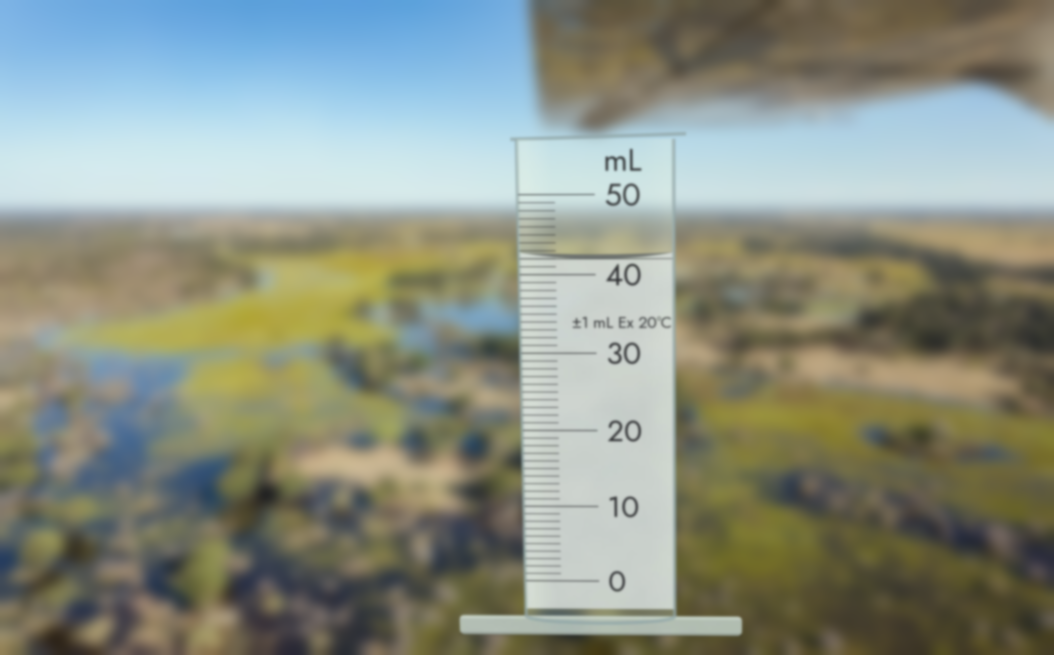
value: 42
